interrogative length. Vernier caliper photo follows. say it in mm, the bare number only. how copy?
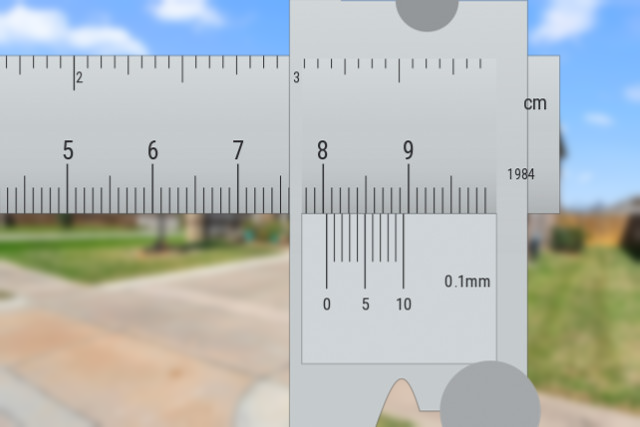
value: 80.4
